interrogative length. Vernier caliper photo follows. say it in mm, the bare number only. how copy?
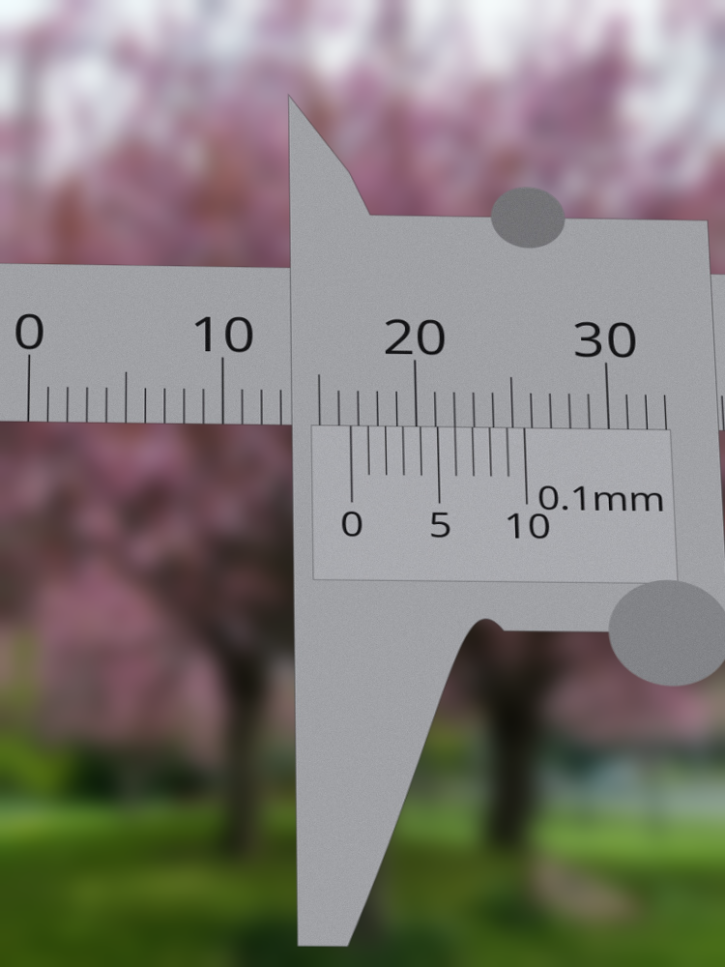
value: 16.6
